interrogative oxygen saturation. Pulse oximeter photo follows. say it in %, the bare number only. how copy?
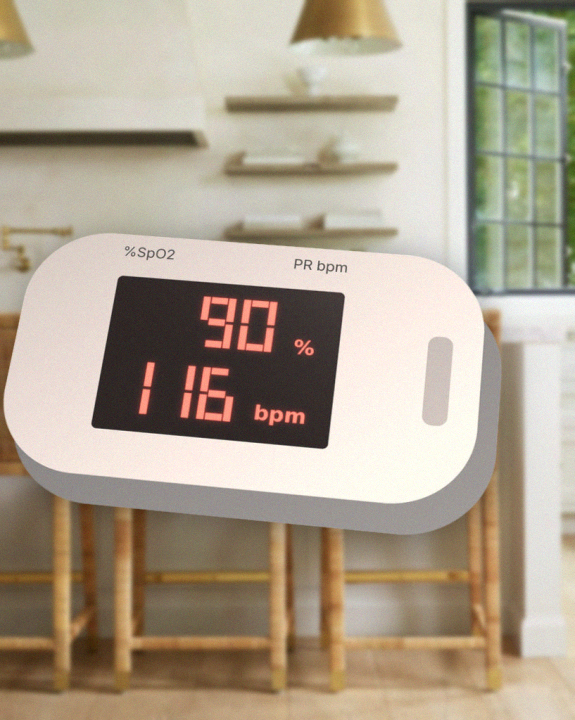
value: 90
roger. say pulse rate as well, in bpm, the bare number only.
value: 116
